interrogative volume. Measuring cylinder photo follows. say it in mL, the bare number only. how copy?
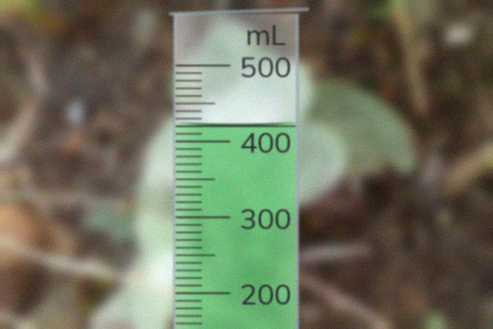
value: 420
